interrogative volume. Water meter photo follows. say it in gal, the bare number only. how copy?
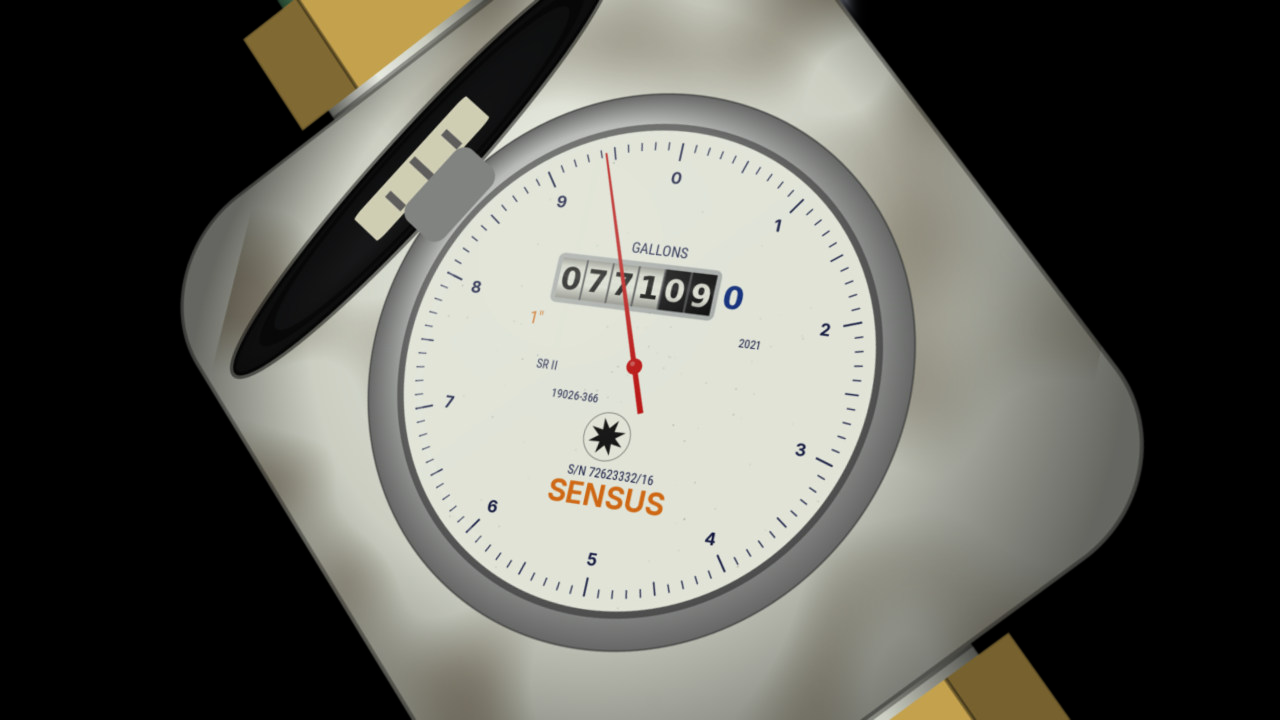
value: 771089.4
